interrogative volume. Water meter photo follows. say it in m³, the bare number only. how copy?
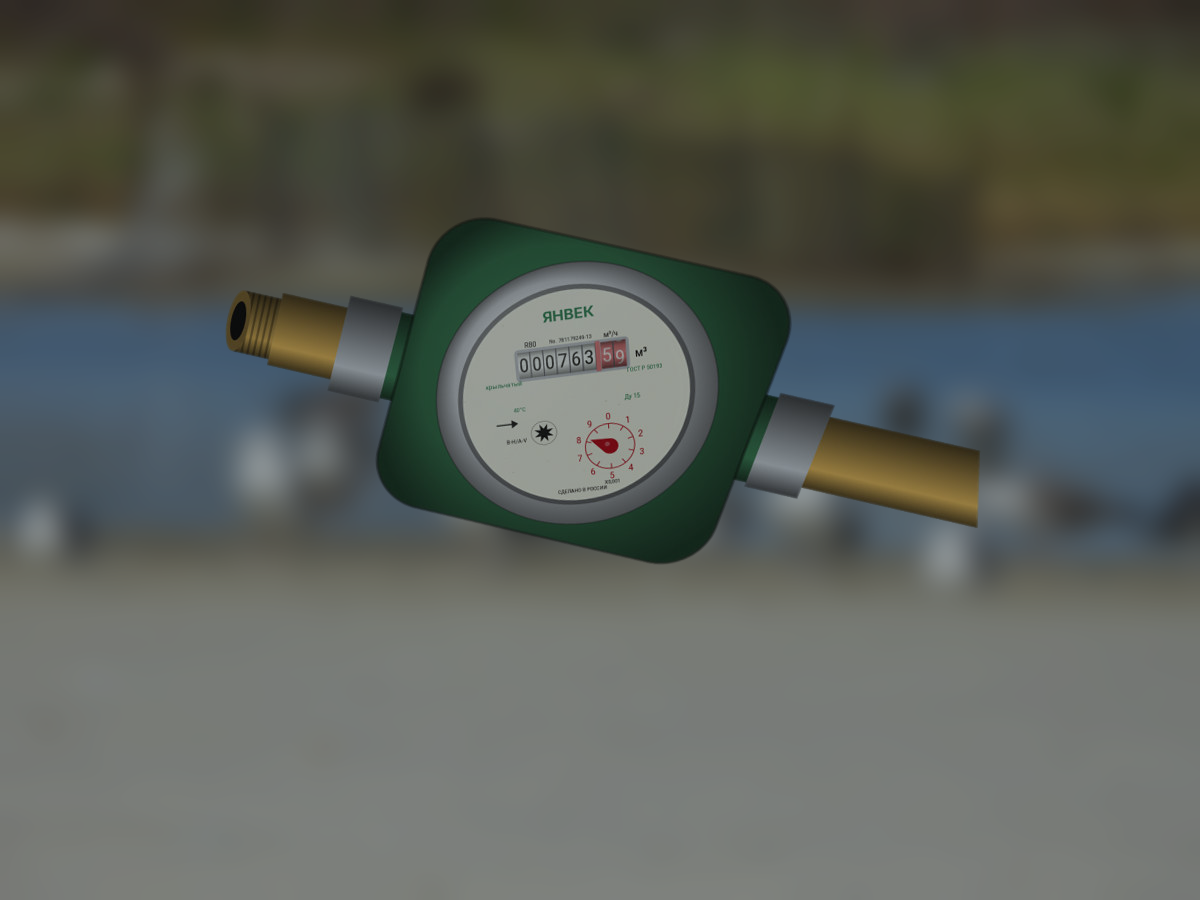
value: 763.588
